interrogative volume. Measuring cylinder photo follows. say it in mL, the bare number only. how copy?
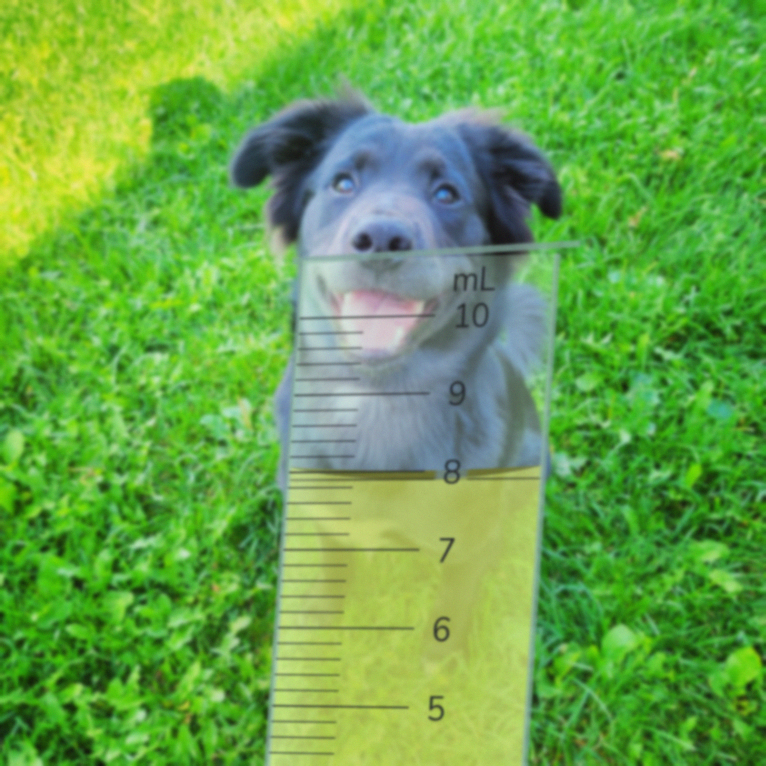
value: 7.9
